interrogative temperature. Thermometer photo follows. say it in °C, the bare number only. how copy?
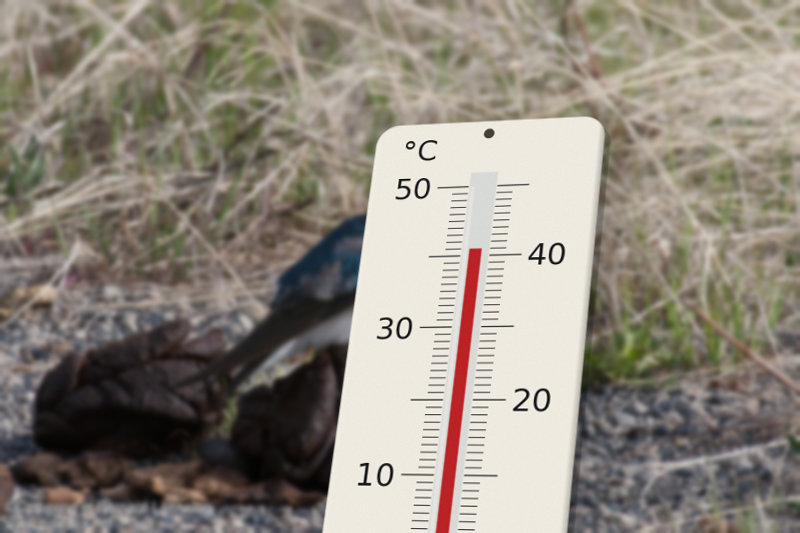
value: 41
